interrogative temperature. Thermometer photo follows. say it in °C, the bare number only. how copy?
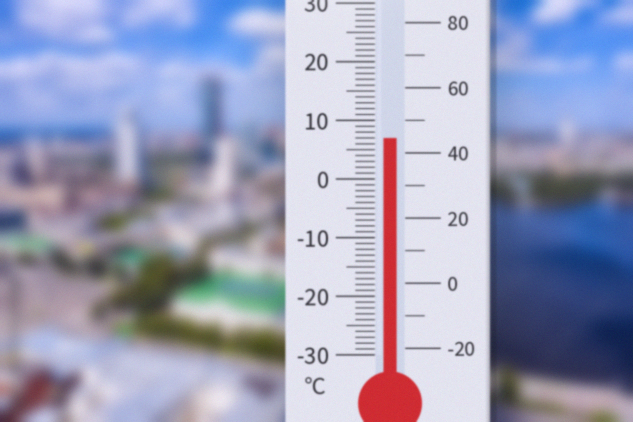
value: 7
